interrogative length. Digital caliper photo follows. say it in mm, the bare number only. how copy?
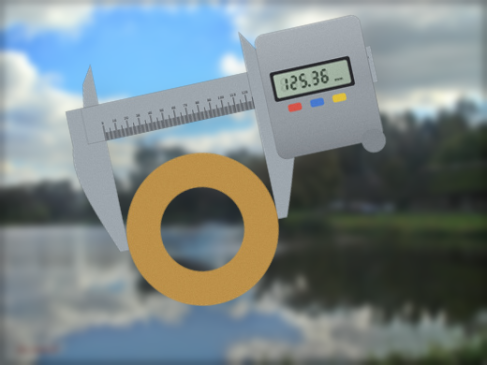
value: 125.36
